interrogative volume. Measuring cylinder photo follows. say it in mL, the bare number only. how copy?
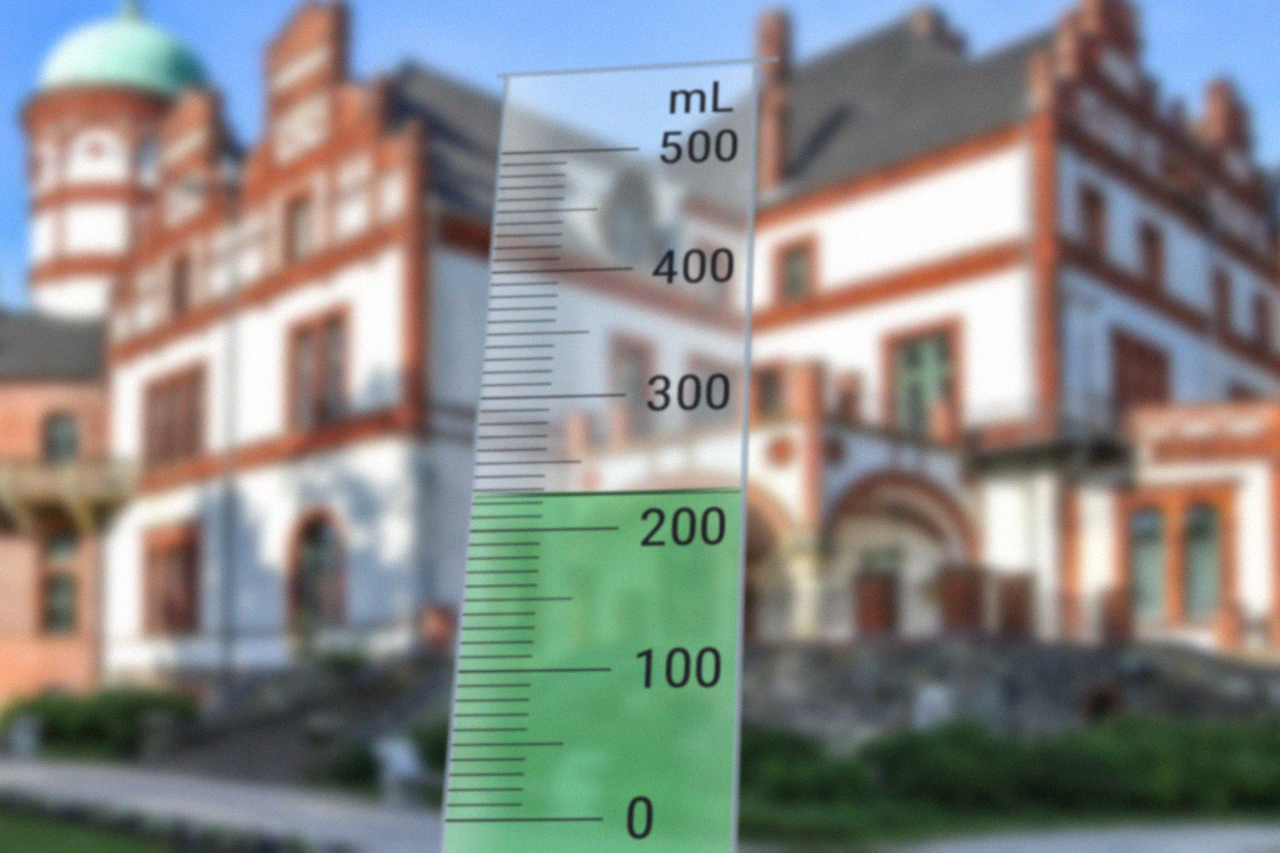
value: 225
